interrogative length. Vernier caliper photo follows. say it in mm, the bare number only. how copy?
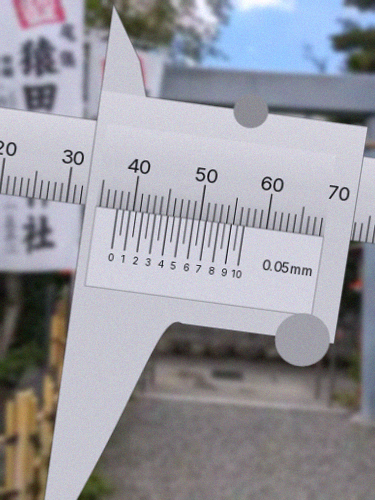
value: 37.6
